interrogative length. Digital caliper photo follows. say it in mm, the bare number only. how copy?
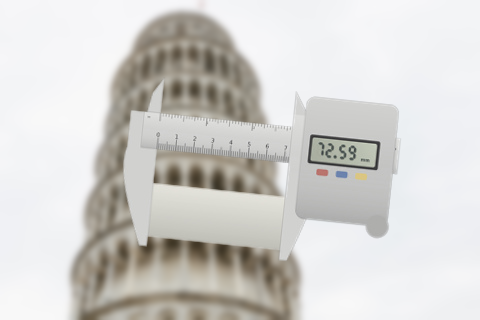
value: 72.59
